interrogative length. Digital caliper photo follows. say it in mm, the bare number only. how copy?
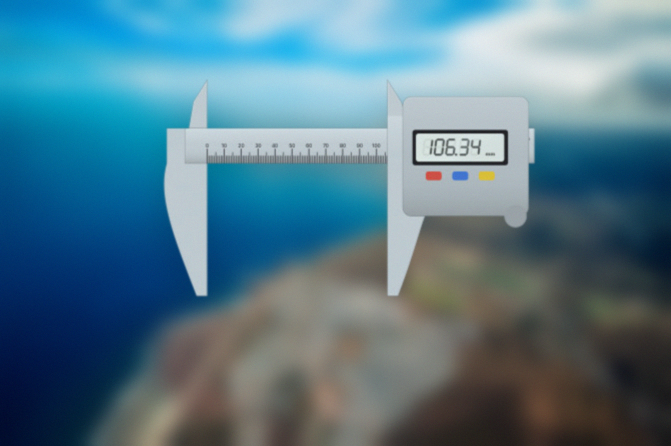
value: 106.34
